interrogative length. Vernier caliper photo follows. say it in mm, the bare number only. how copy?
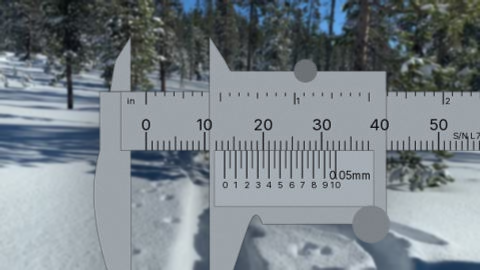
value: 13.4
